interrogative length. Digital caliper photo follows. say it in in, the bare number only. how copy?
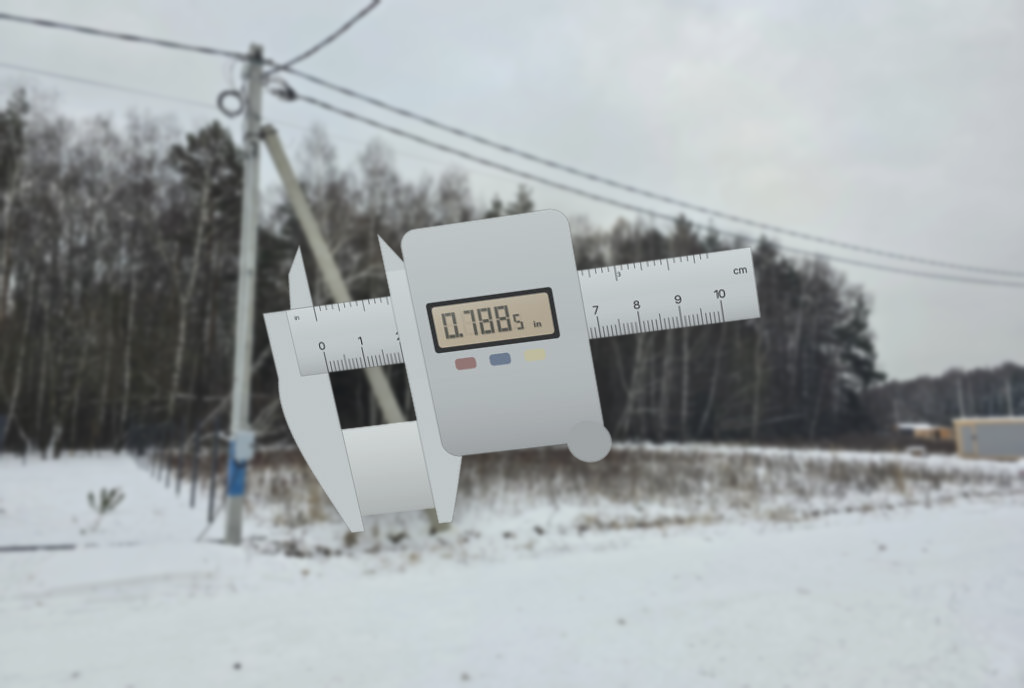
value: 0.7885
